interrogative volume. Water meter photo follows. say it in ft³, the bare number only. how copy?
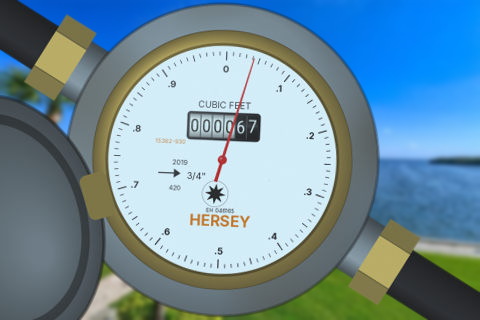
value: 67.04
